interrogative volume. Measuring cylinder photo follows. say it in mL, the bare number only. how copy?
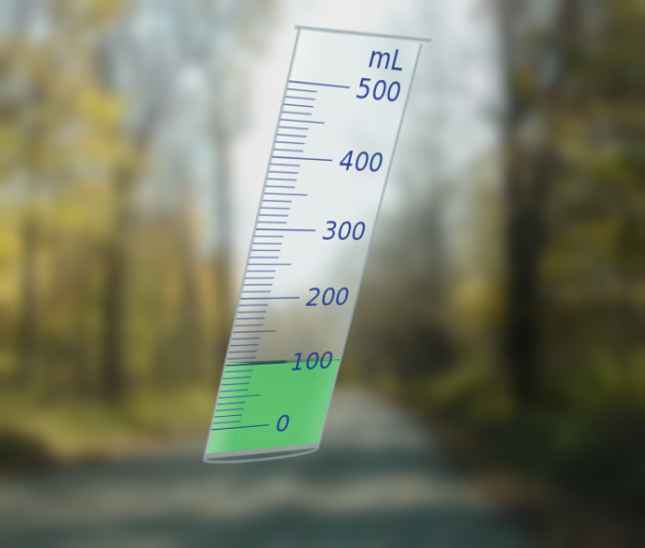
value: 100
